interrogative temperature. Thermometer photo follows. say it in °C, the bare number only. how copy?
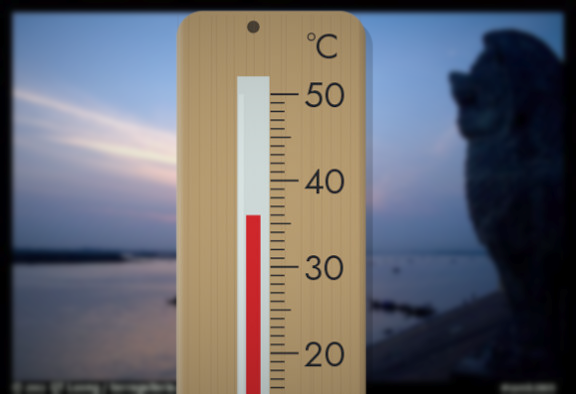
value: 36
